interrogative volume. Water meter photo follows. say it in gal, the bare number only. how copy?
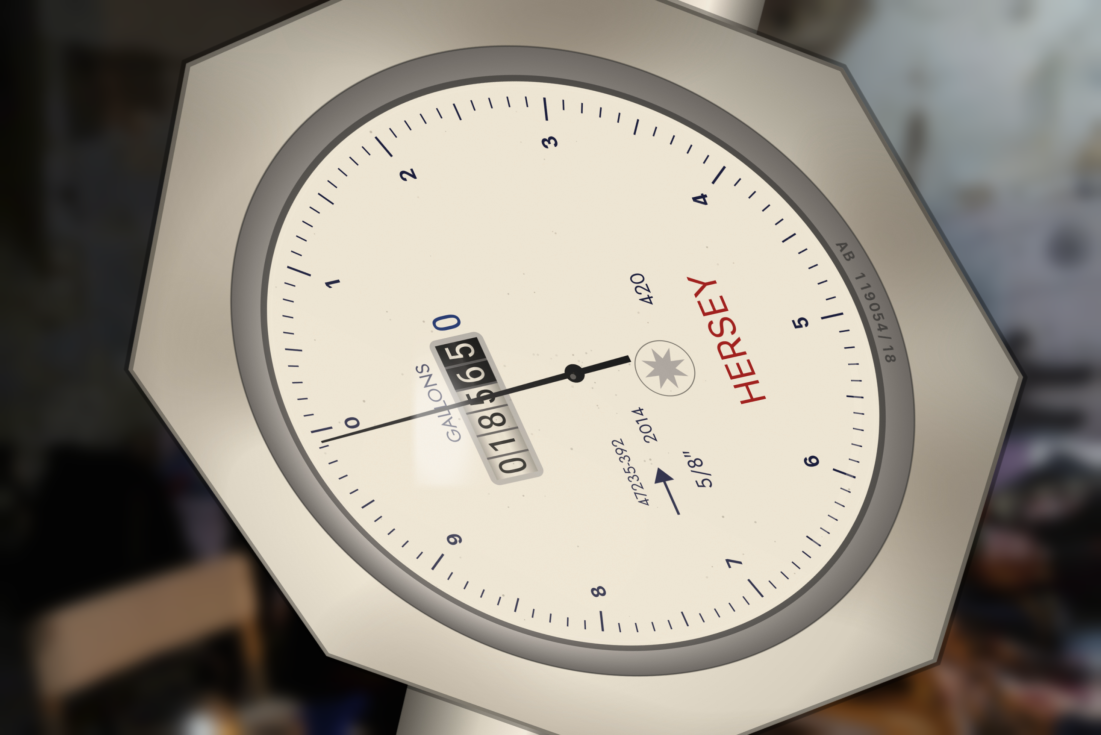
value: 185649.9
